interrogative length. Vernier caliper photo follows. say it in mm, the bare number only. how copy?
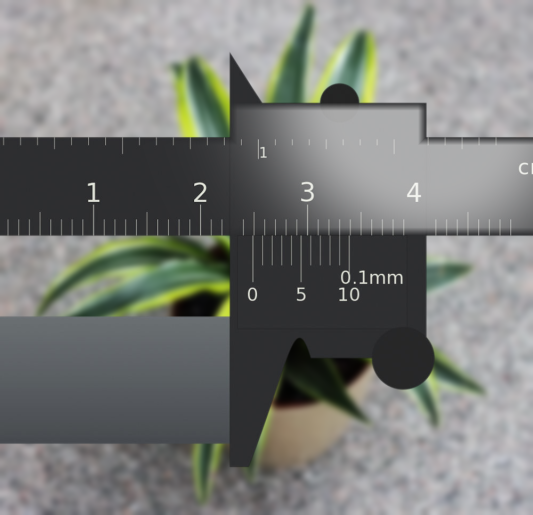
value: 24.9
